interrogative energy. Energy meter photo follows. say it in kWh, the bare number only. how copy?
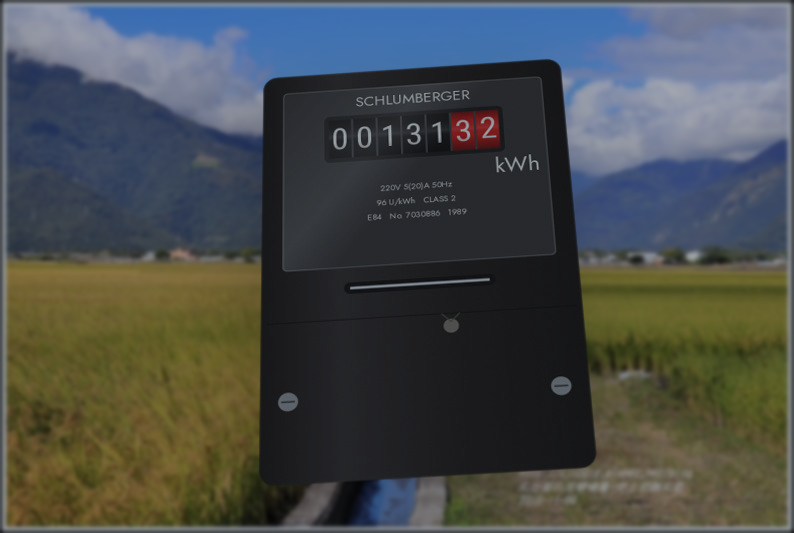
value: 131.32
